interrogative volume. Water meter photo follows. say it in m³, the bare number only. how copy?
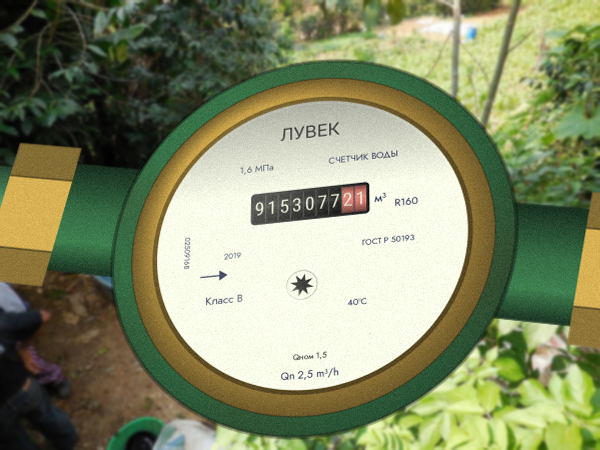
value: 9153077.21
